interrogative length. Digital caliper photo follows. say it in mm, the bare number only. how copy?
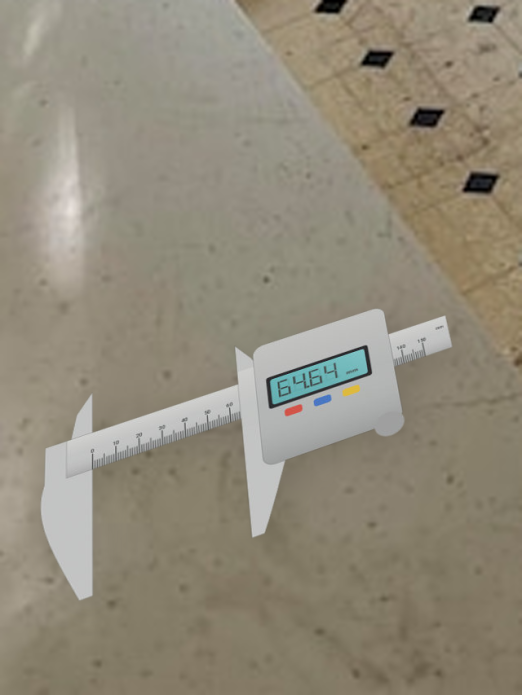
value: 64.64
